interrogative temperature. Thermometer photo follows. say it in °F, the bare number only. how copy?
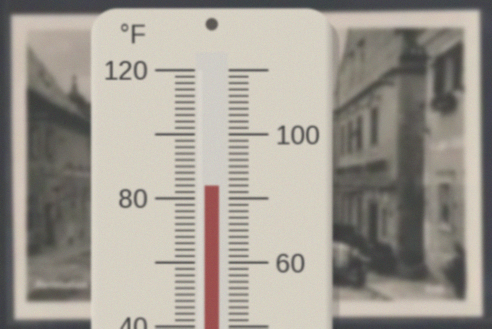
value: 84
